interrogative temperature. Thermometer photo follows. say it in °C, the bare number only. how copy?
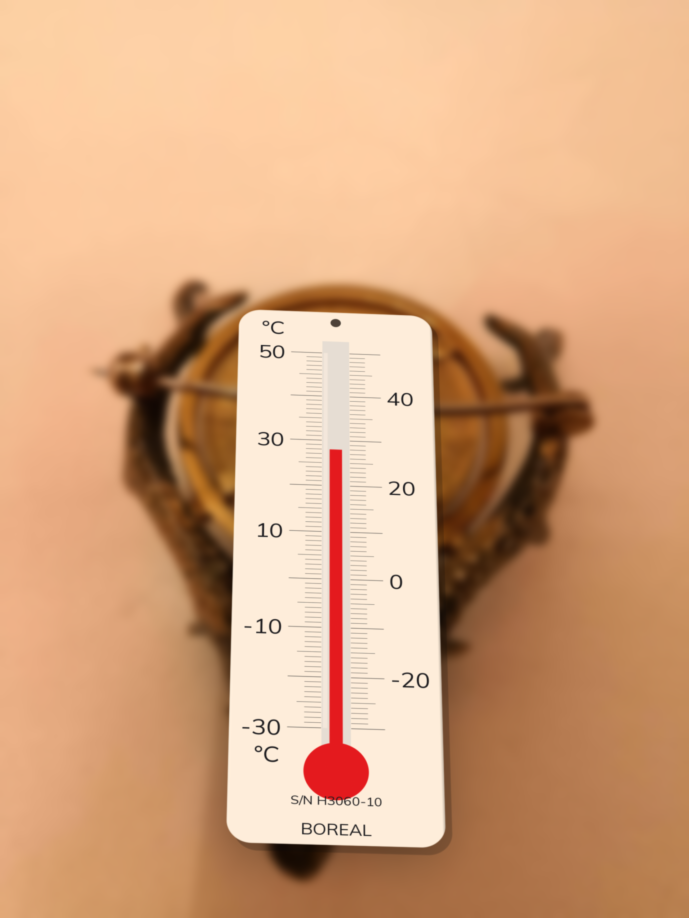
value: 28
